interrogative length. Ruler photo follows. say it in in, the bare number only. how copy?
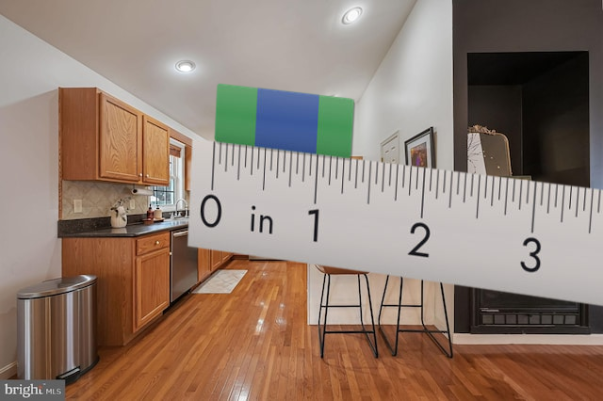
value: 1.3125
